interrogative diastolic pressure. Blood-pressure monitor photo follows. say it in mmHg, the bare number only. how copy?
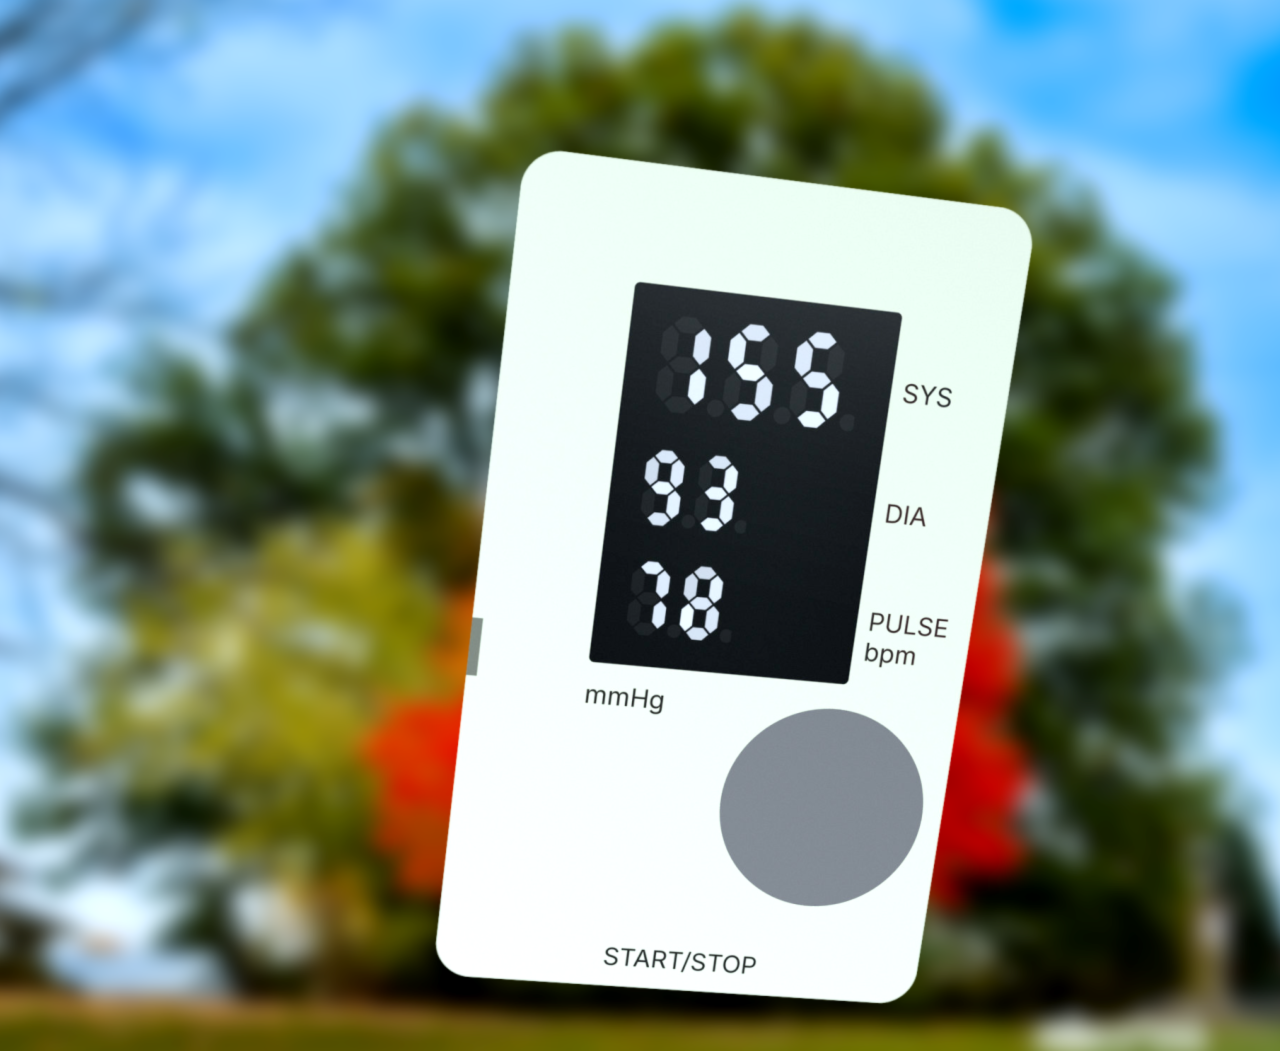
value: 93
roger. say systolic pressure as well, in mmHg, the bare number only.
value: 155
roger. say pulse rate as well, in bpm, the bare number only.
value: 78
